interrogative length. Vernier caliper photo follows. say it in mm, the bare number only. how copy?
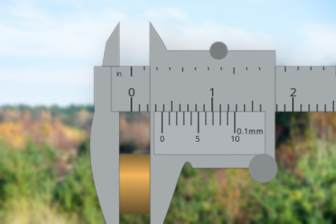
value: 3.8
